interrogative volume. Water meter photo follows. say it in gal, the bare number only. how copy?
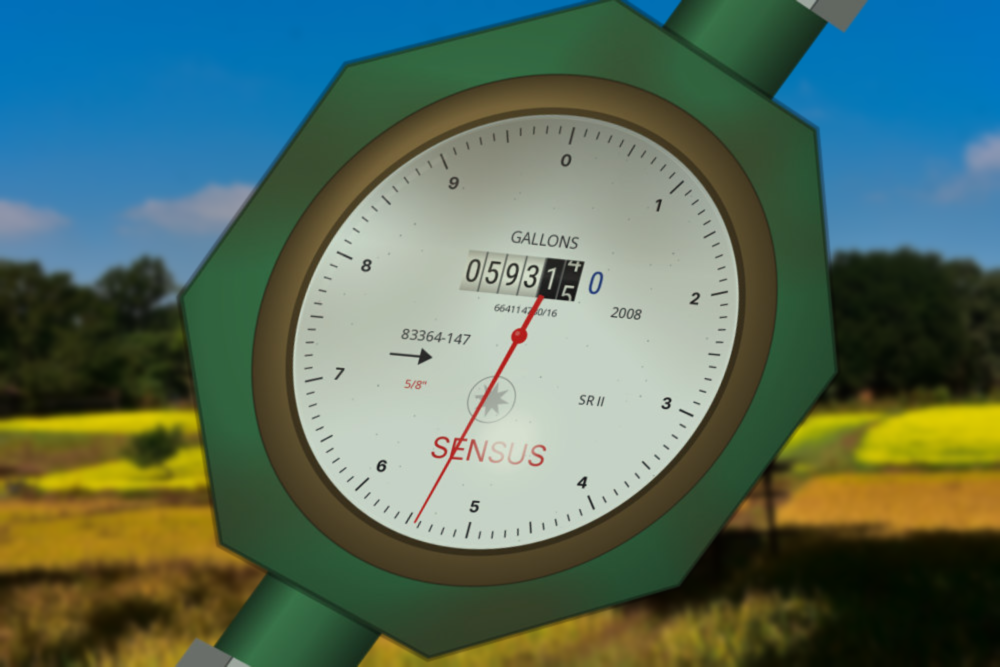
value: 593145.4
